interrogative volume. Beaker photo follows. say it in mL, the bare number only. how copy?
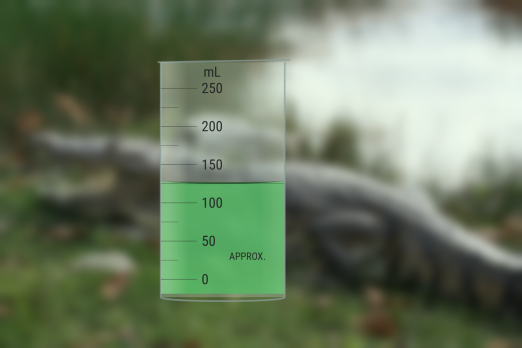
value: 125
